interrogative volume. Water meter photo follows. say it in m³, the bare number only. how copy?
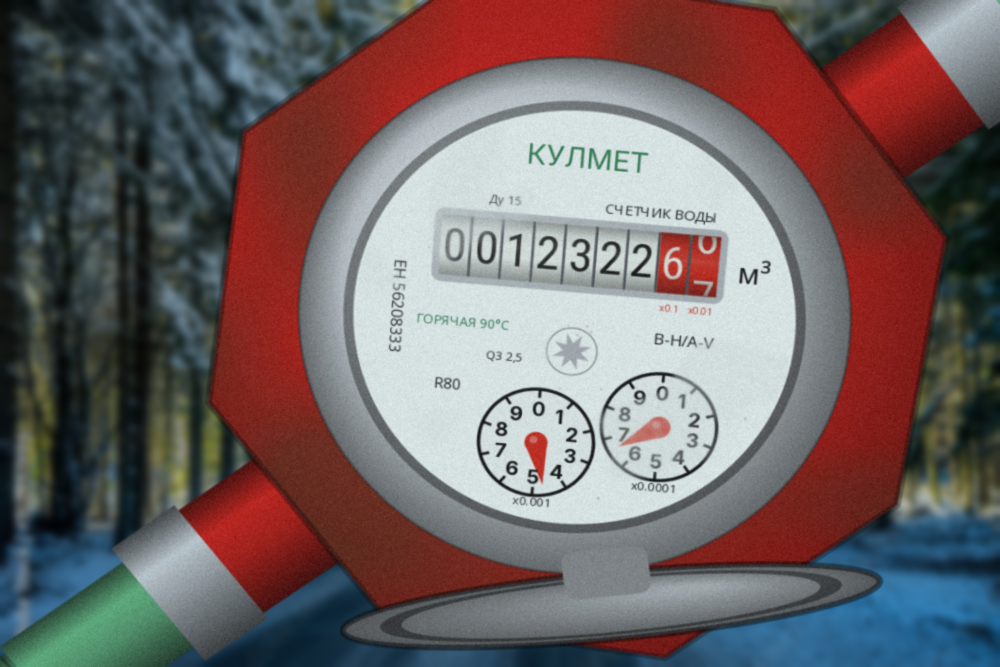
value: 12322.6646
